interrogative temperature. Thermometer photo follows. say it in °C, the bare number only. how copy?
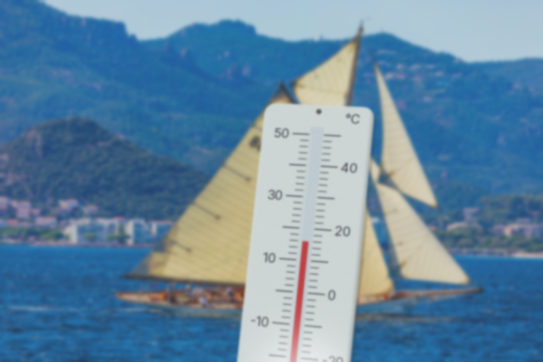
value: 16
